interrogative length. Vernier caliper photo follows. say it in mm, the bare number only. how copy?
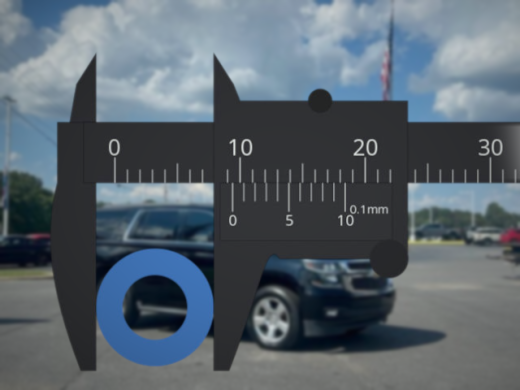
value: 9.4
